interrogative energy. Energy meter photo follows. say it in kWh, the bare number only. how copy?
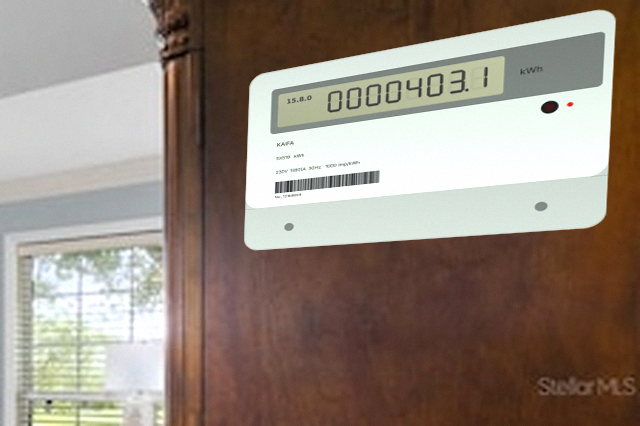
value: 403.1
